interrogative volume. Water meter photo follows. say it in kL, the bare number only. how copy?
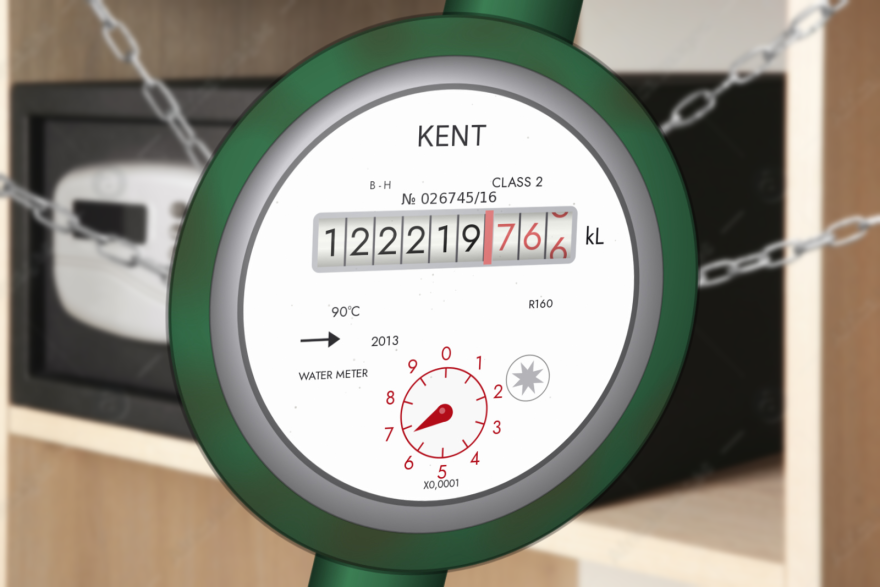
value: 122219.7656
